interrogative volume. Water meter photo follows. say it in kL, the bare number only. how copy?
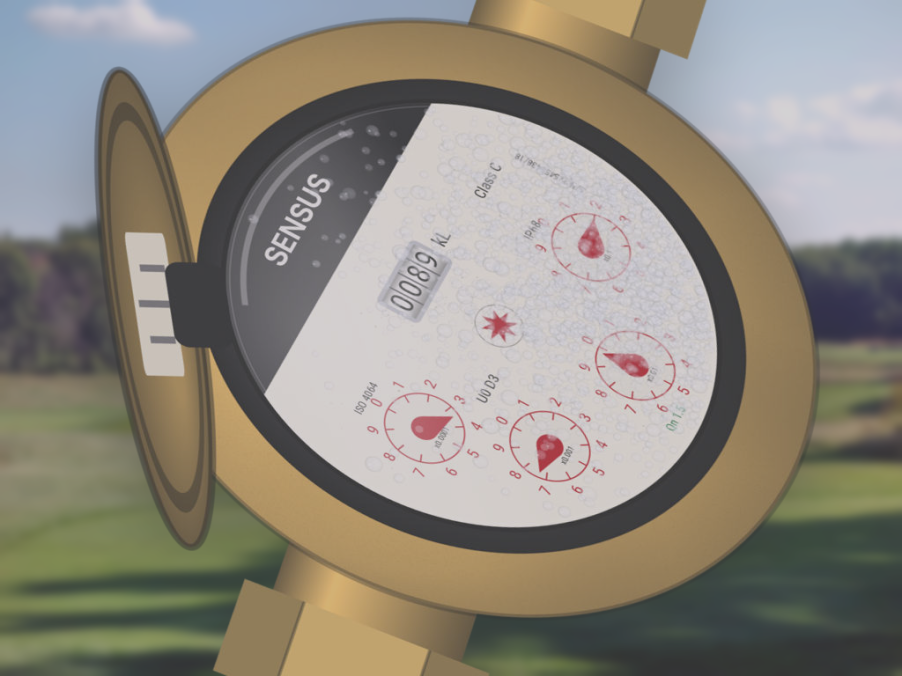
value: 89.1973
